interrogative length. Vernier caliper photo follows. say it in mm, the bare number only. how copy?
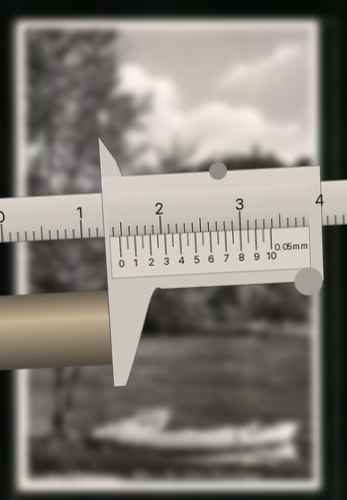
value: 14.8
